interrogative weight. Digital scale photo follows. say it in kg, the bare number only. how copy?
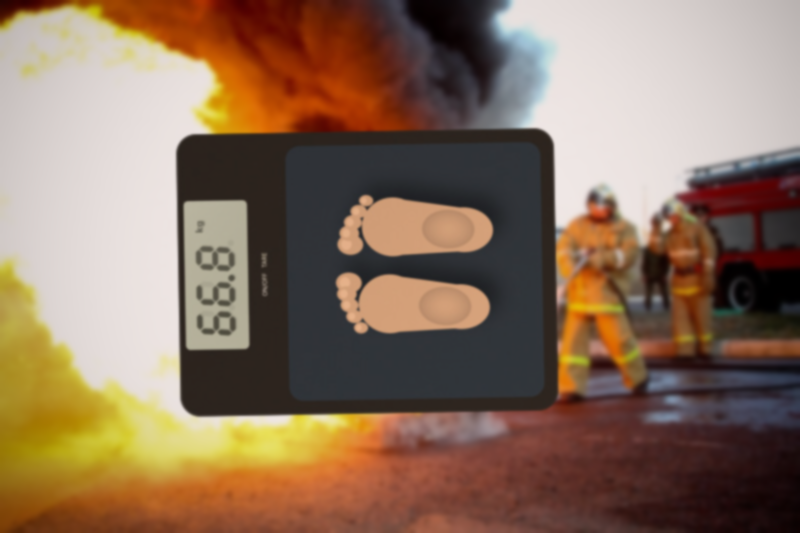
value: 66.8
